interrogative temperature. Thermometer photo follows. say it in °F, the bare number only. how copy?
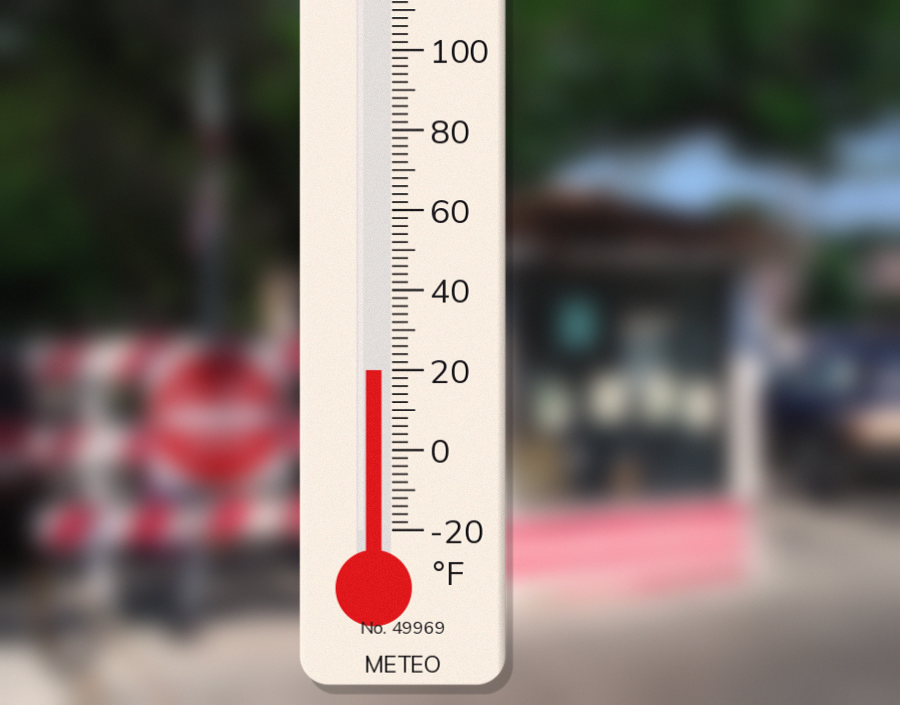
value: 20
